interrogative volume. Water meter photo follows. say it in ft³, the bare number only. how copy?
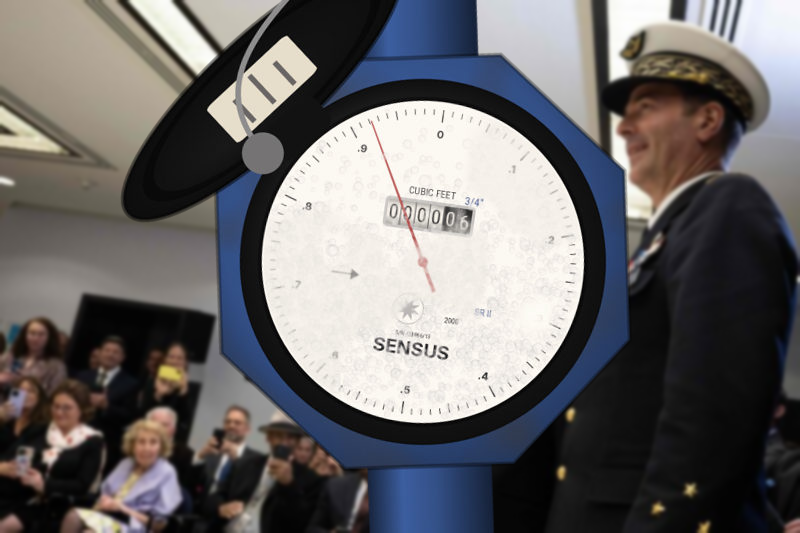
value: 5.92
